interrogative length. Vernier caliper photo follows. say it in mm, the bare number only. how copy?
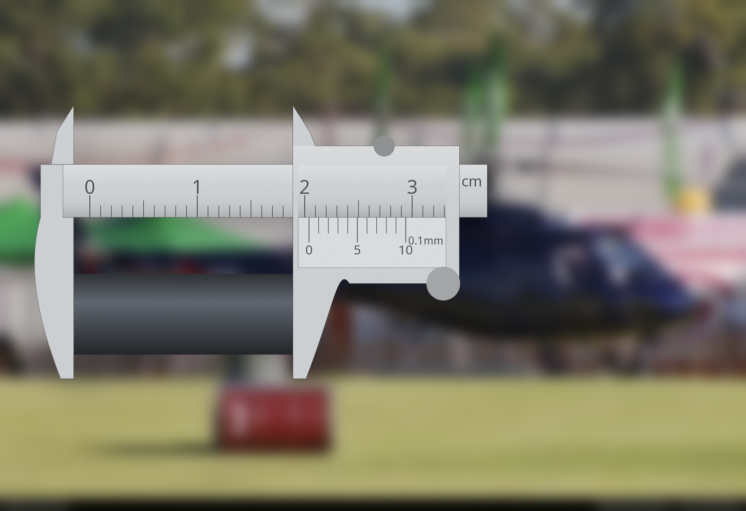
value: 20.4
